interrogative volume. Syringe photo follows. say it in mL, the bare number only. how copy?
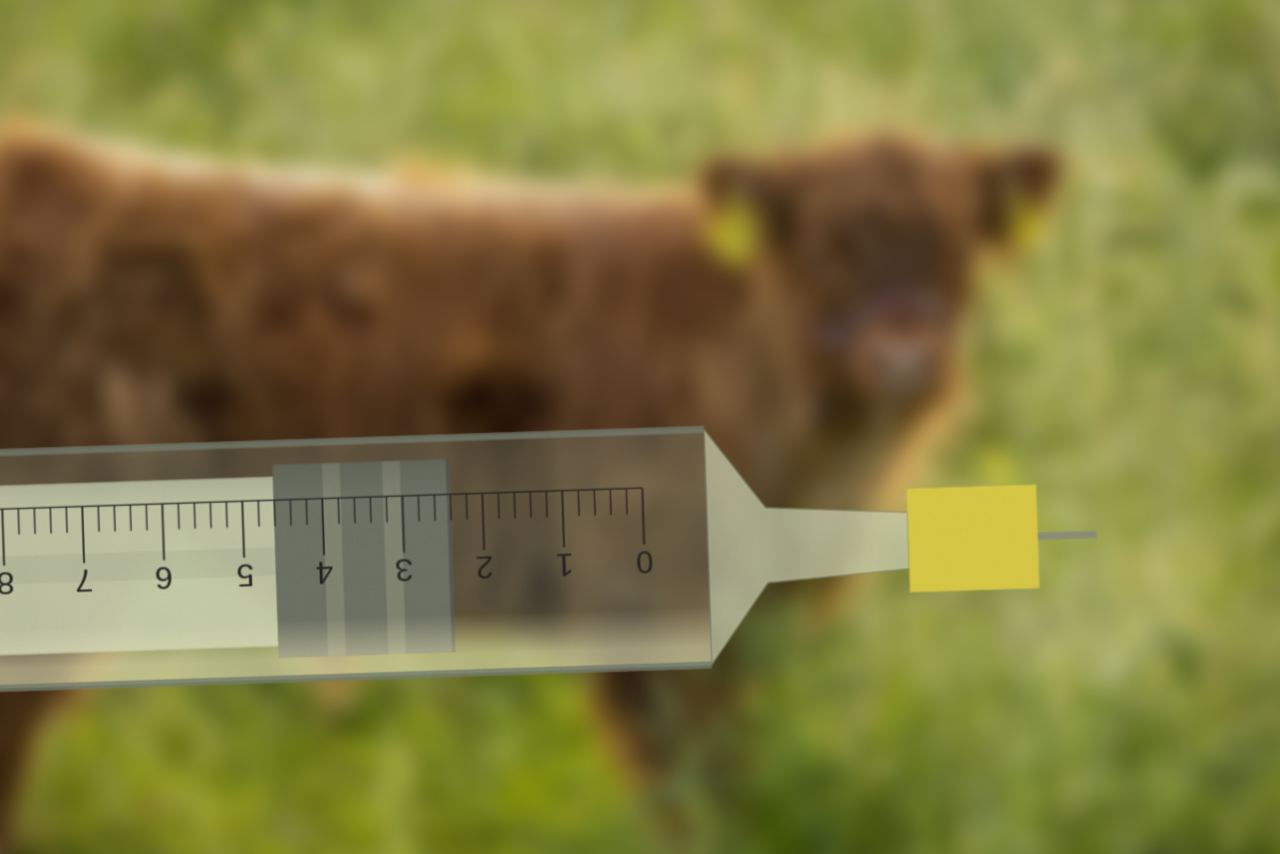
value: 2.4
